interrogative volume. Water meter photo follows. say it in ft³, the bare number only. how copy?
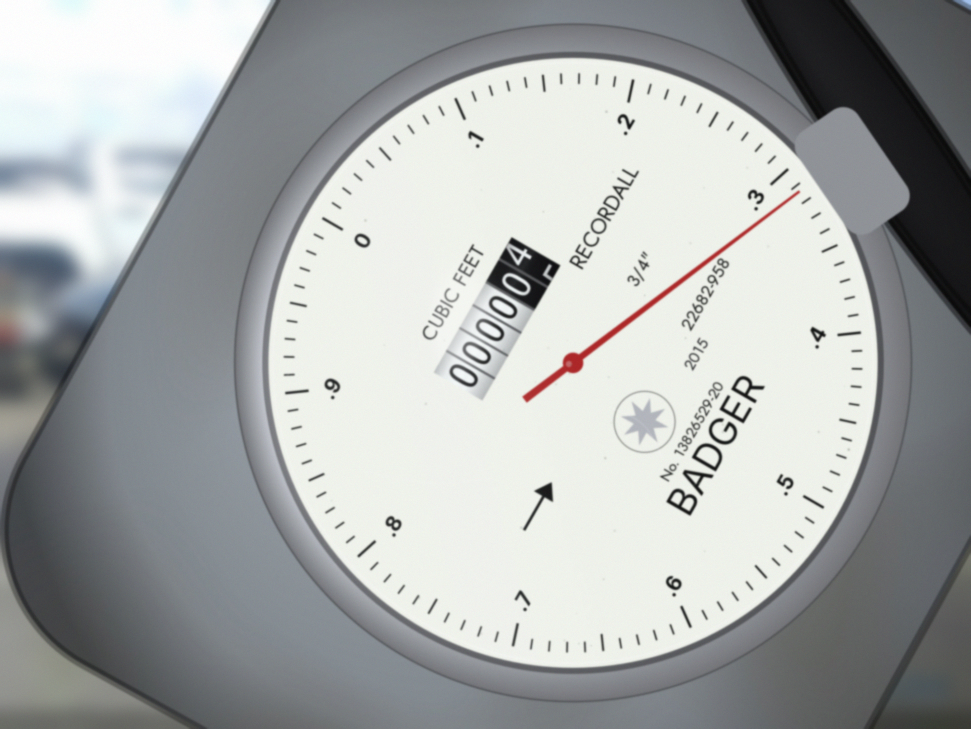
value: 4.31
